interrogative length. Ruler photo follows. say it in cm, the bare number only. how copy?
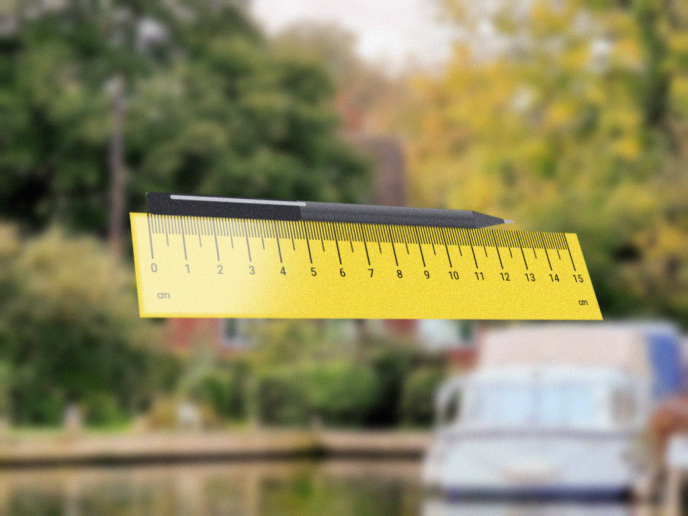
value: 13
